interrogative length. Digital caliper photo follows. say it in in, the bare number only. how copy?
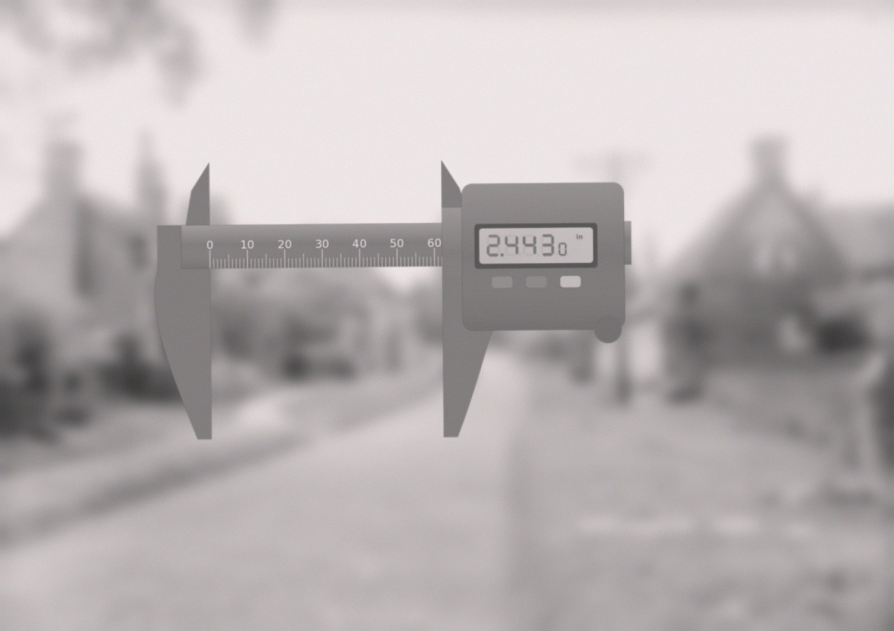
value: 2.4430
